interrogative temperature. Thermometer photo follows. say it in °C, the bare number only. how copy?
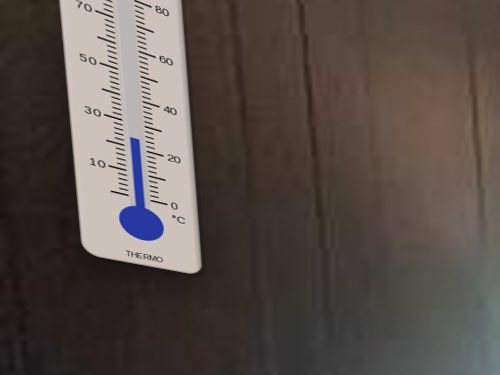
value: 24
